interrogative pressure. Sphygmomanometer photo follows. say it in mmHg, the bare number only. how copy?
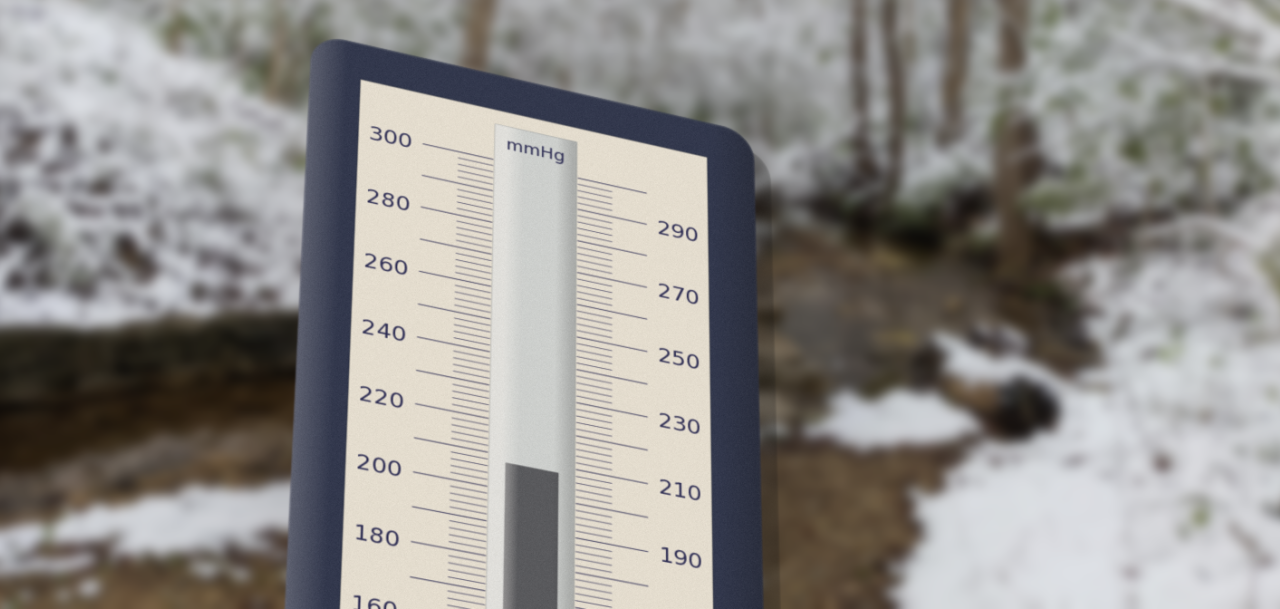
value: 208
